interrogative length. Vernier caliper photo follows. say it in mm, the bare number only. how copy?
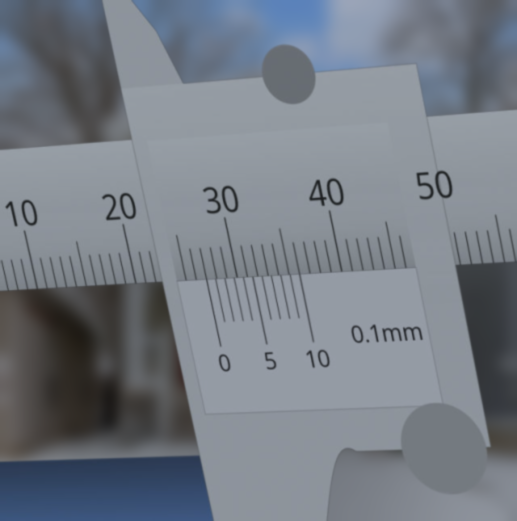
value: 27.0
